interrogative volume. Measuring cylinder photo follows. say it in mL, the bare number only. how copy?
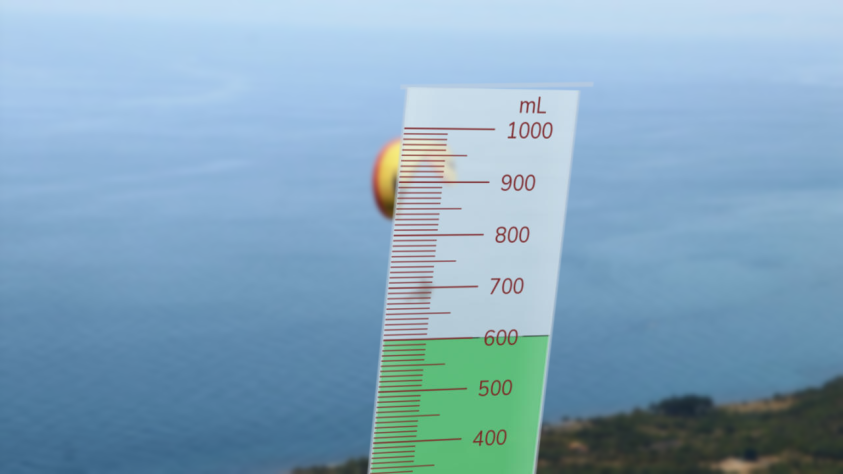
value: 600
